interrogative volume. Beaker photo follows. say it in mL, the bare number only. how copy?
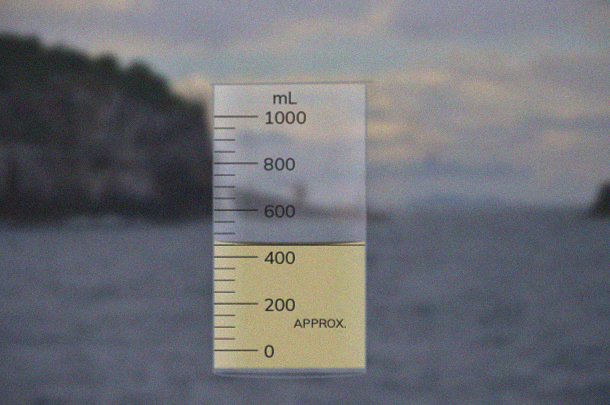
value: 450
